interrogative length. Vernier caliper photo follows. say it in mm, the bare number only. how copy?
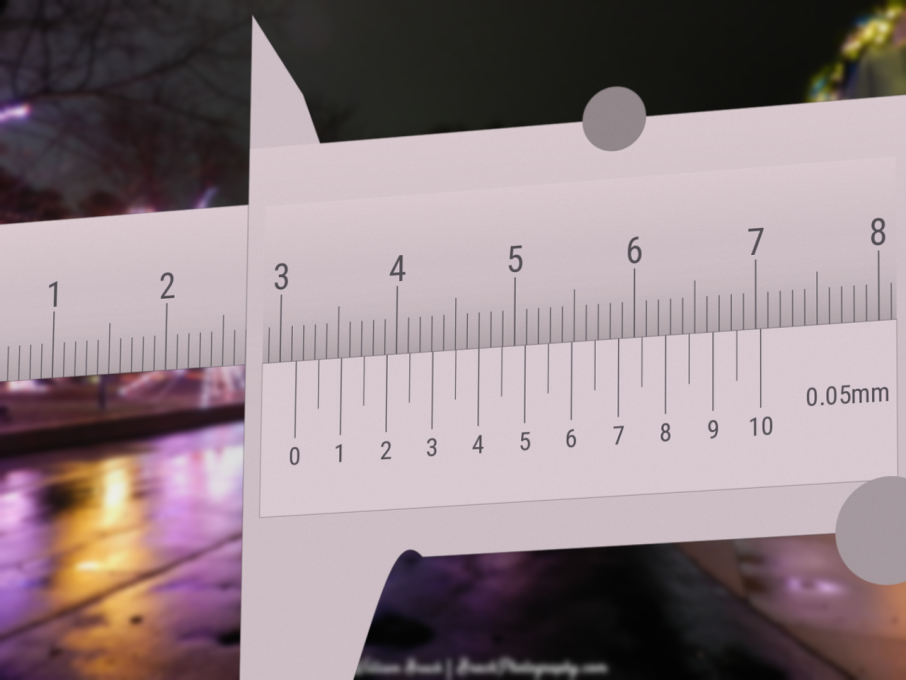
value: 31.4
